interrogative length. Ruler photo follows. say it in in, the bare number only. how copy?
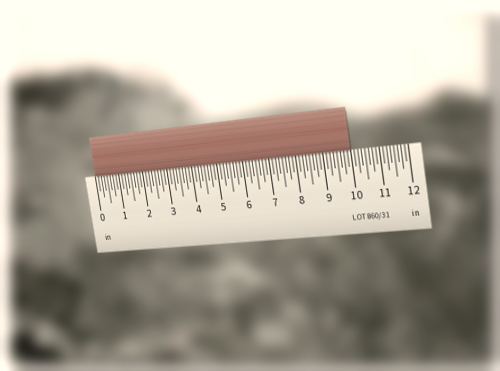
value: 10
